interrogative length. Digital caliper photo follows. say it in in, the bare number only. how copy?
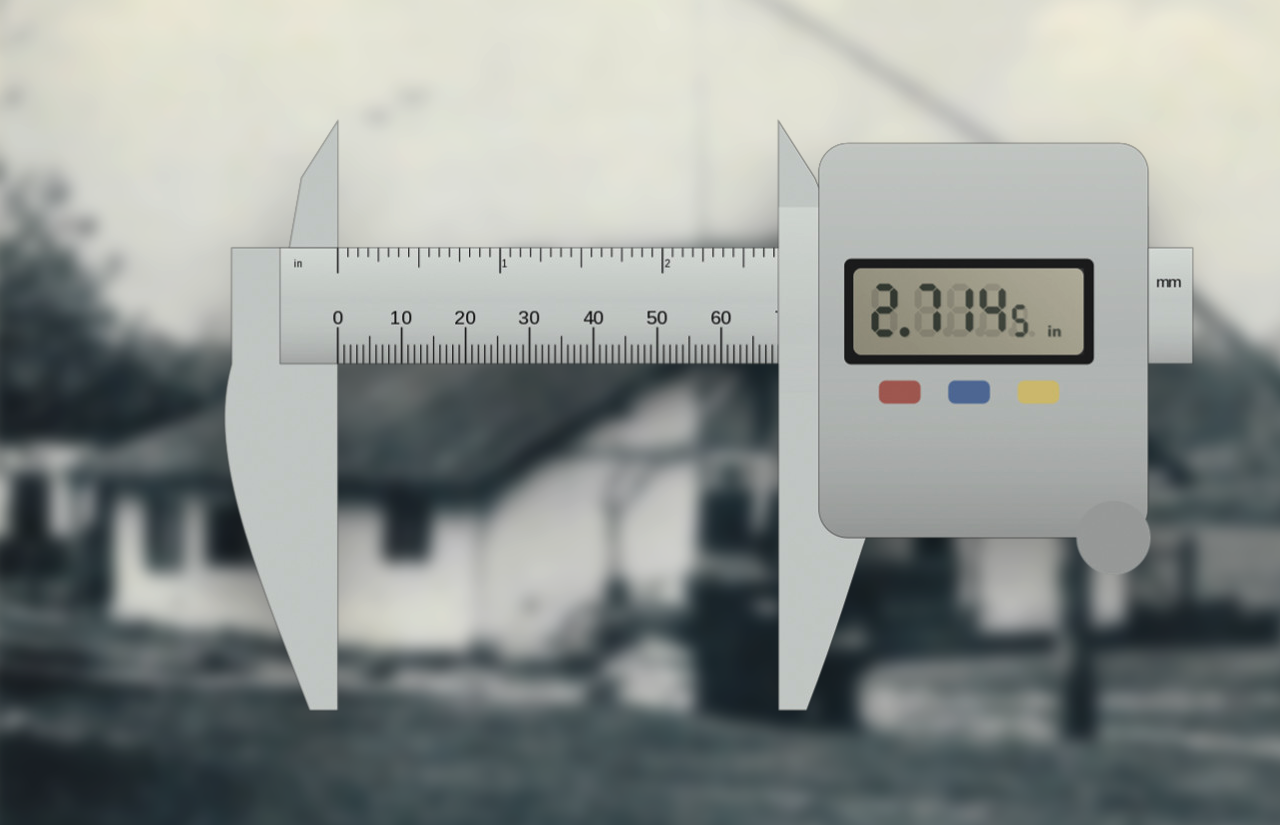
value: 2.7145
